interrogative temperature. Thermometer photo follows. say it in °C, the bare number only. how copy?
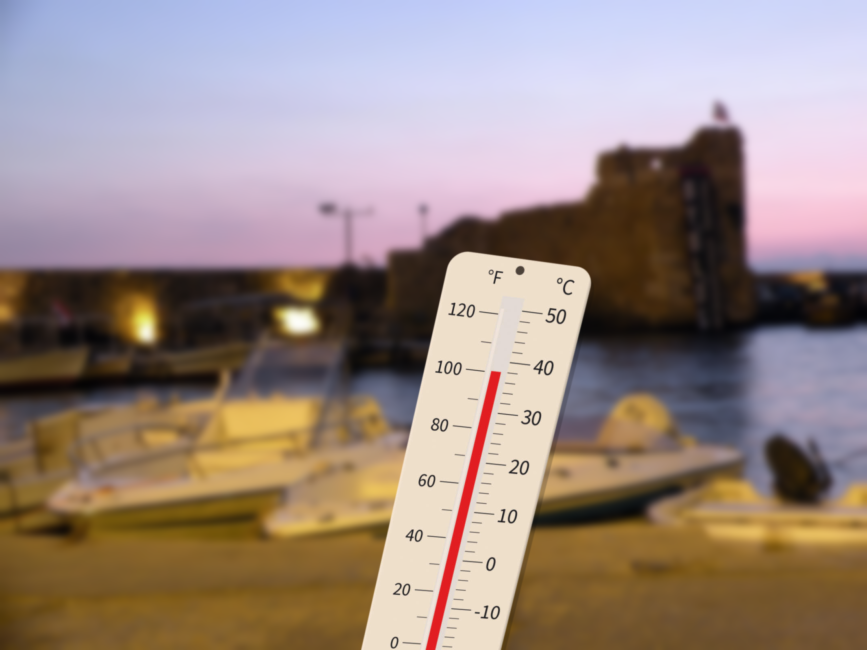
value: 38
